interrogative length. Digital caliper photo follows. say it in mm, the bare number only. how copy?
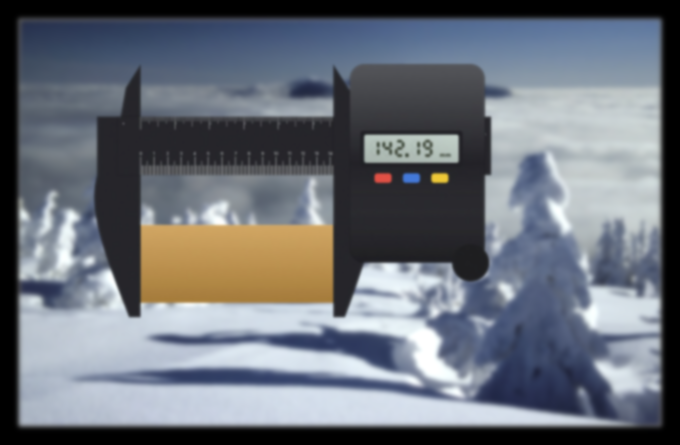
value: 142.19
